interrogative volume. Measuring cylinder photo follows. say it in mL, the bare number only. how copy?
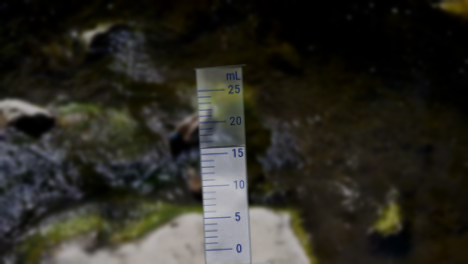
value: 16
